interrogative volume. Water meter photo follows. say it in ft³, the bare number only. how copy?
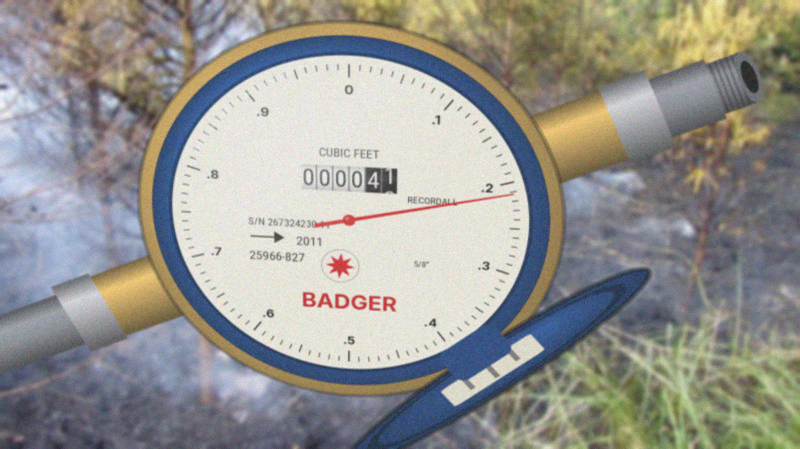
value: 41.21
